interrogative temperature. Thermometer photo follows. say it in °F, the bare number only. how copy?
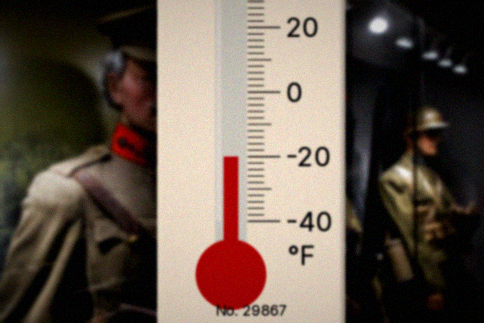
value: -20
